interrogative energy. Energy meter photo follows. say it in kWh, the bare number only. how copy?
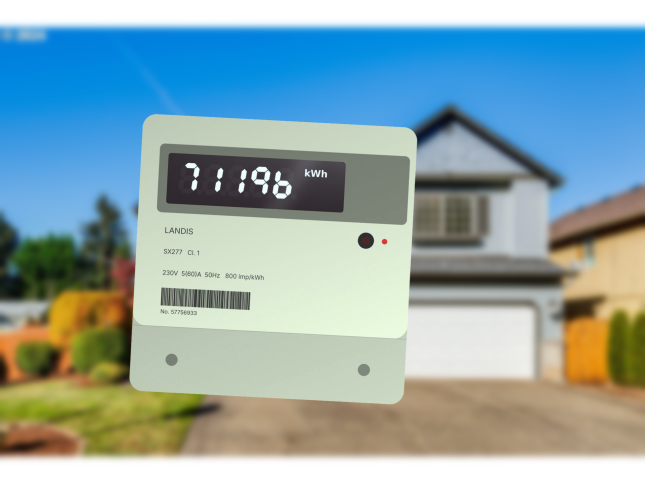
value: 71196
